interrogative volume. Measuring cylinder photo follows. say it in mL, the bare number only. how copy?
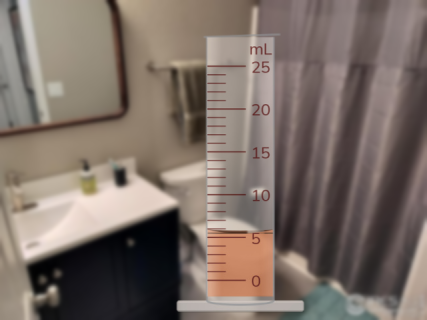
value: 5.5
